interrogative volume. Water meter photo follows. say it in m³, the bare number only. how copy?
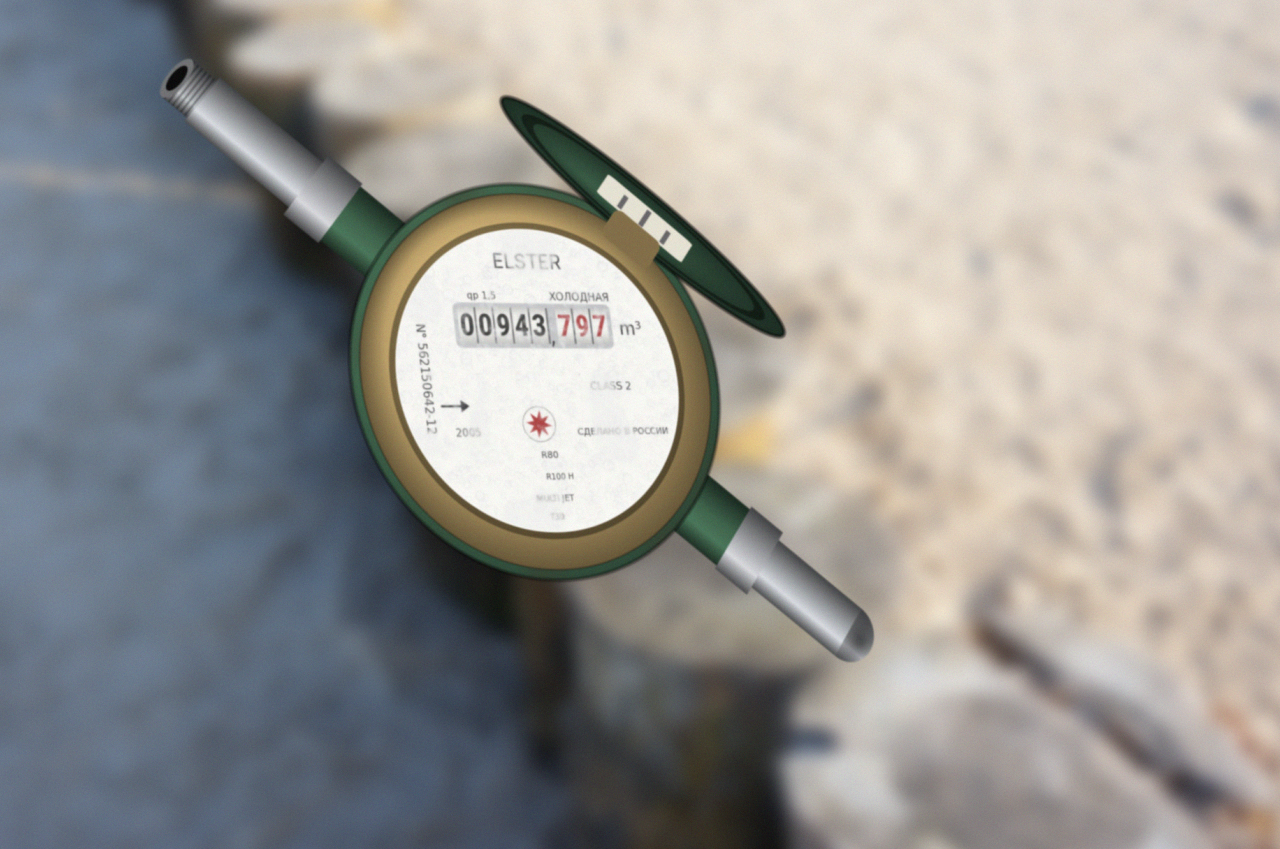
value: 943.797
